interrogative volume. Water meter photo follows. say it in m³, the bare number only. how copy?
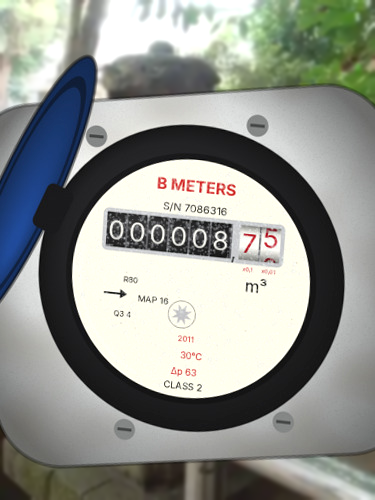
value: 8.75
